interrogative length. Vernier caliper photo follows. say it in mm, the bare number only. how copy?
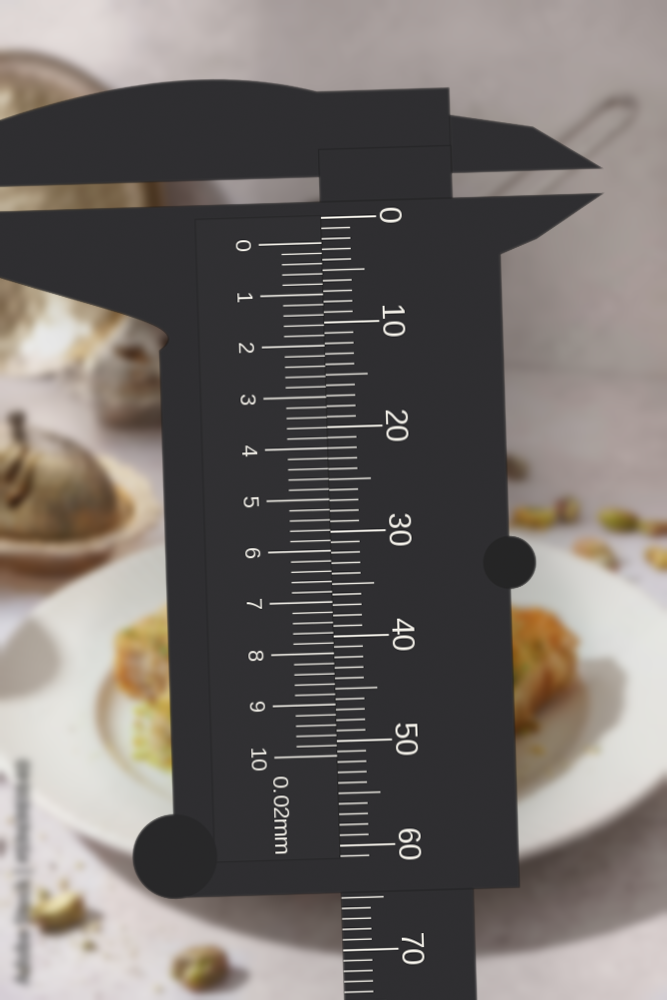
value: 2.4
